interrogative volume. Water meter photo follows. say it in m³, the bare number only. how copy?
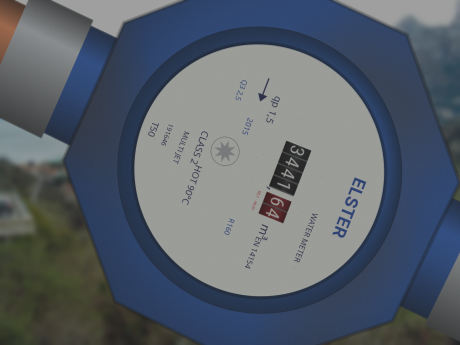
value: 3441.64
